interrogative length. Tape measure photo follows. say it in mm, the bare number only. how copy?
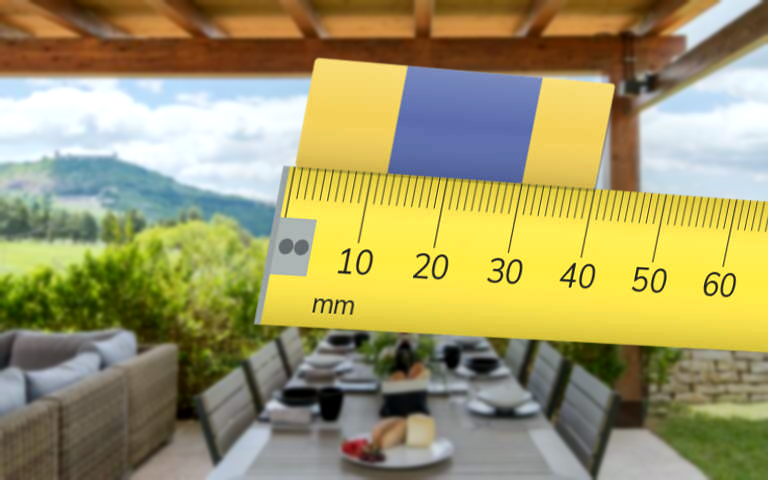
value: 40
